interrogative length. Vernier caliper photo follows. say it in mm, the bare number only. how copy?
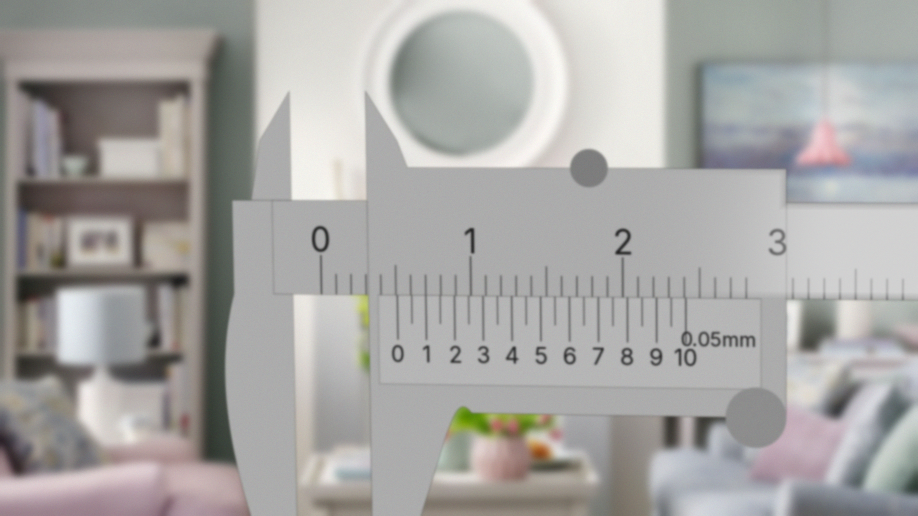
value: 5.1
